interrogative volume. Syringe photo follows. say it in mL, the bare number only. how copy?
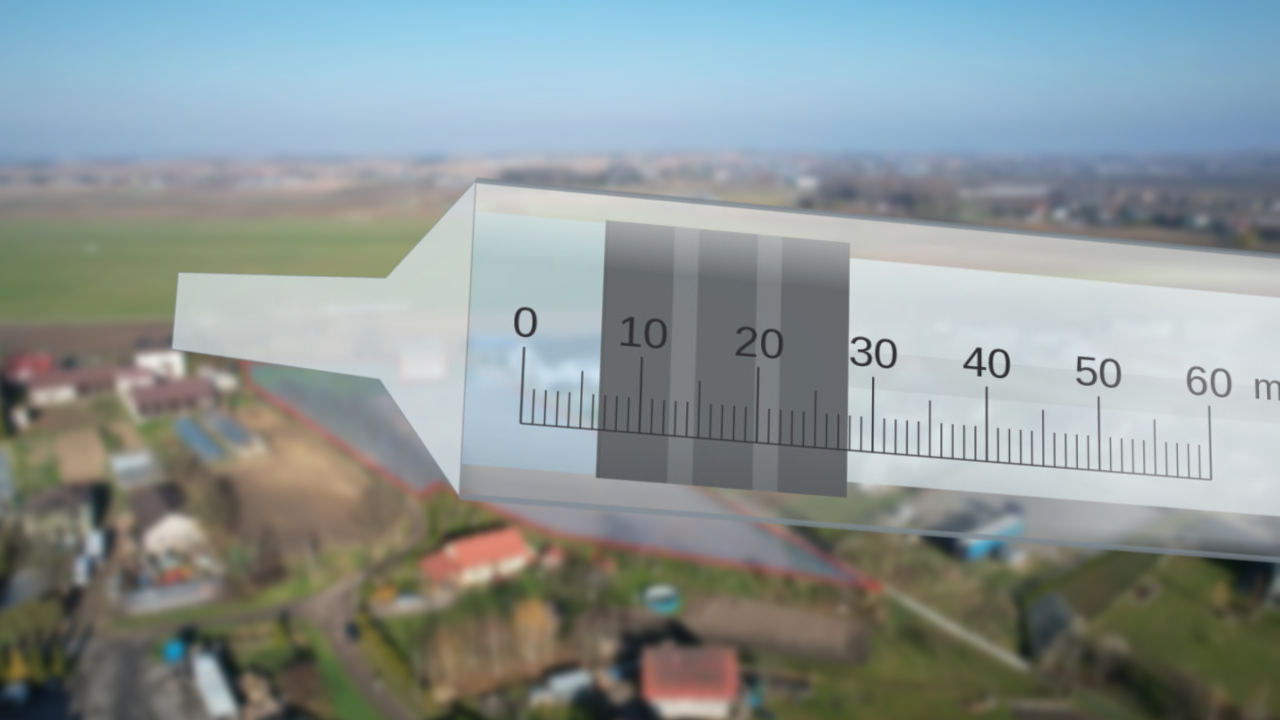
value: 6.5
